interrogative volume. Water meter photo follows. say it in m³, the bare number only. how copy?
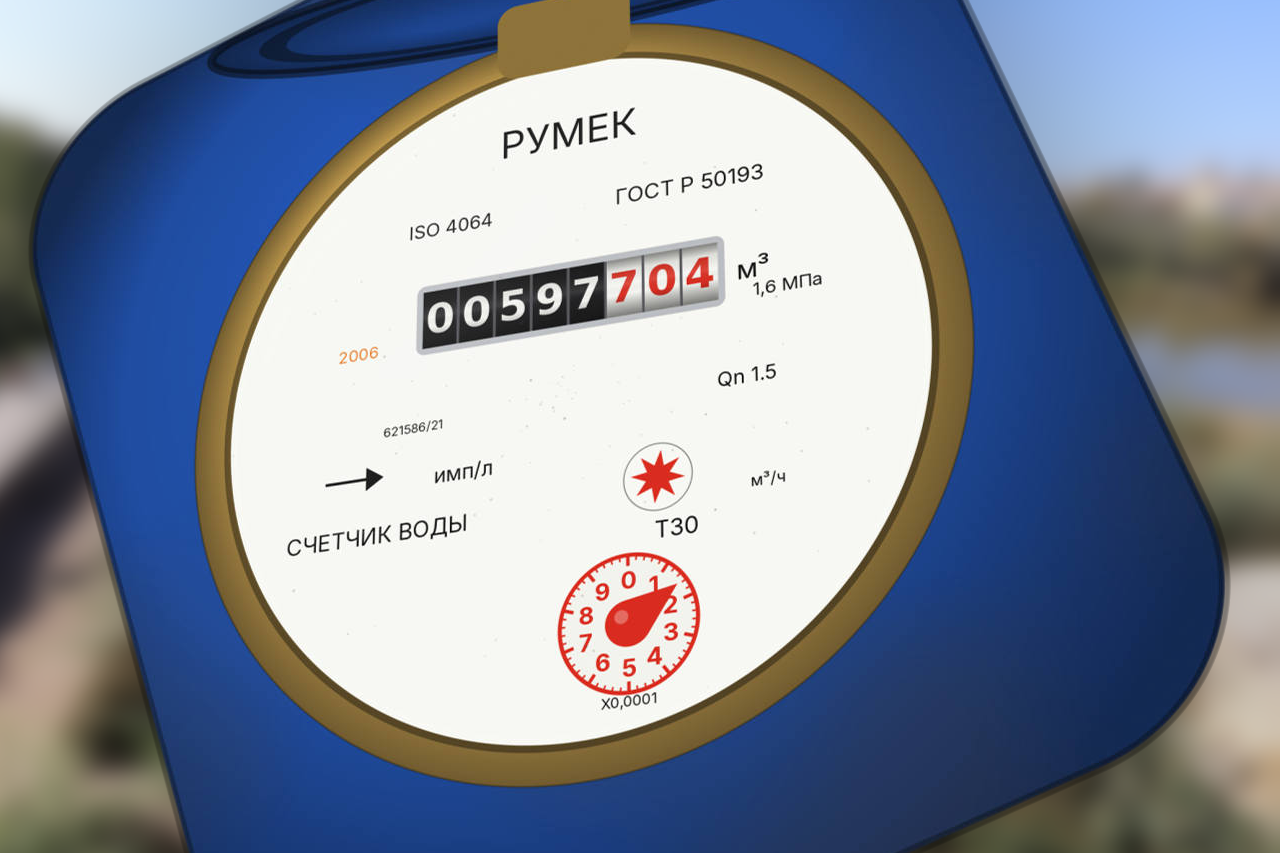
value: 597.7041
